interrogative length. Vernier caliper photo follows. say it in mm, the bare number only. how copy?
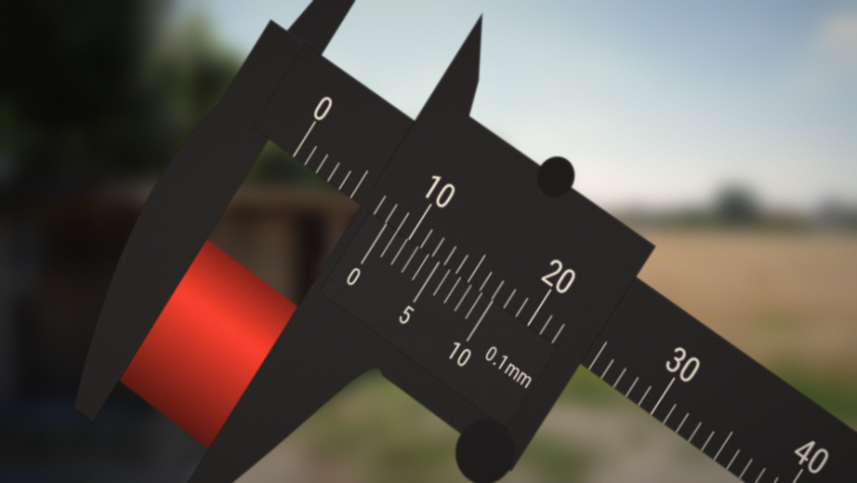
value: 8.1
